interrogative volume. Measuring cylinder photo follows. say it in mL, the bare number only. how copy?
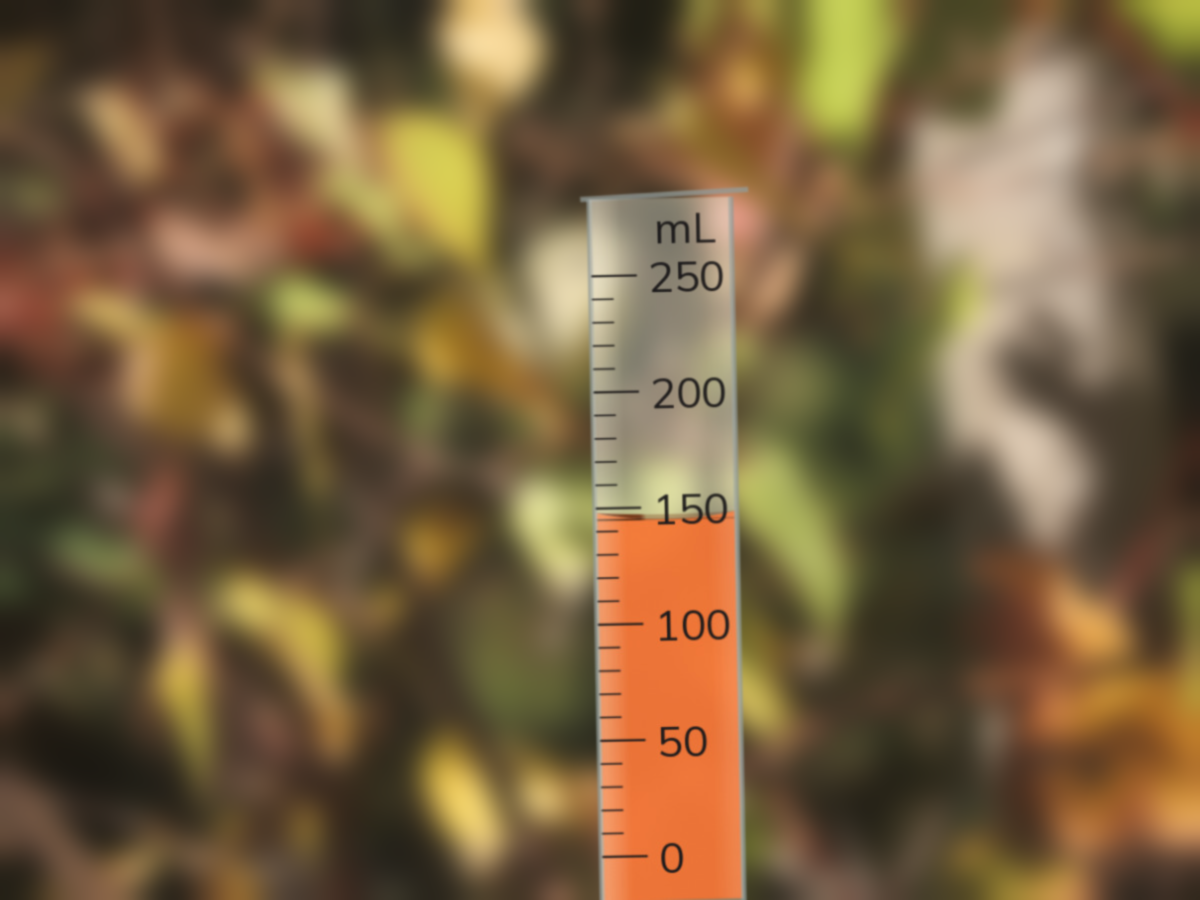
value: 145
